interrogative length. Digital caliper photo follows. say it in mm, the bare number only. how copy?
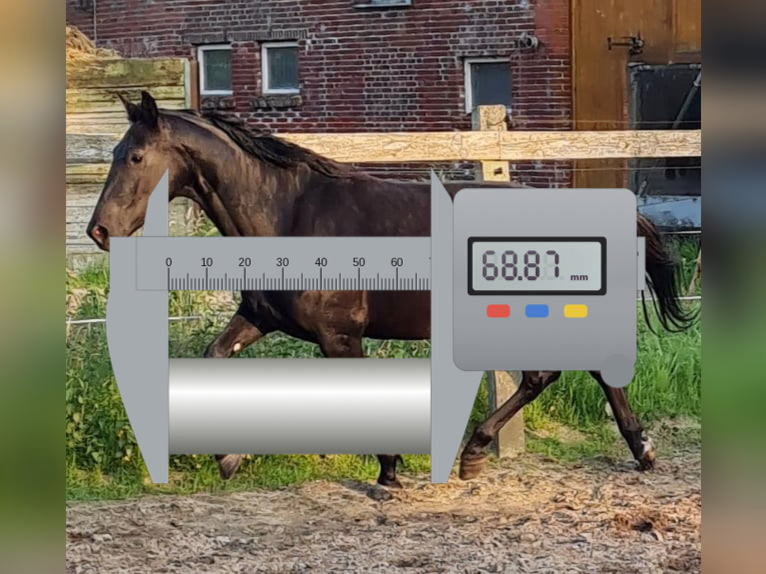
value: 68.87
